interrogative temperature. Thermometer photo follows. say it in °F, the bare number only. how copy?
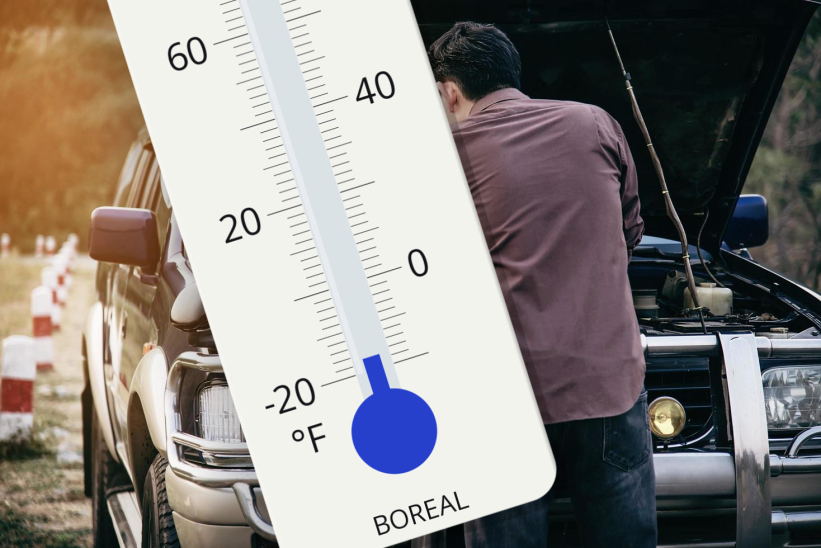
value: -17
